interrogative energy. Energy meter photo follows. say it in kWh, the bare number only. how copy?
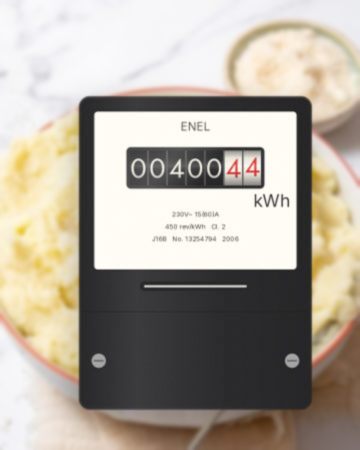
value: 400.44
